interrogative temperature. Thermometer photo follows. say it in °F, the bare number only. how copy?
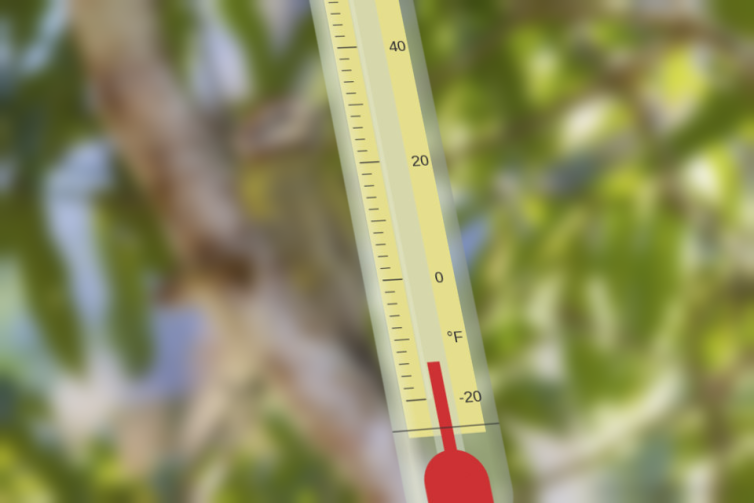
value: -14
